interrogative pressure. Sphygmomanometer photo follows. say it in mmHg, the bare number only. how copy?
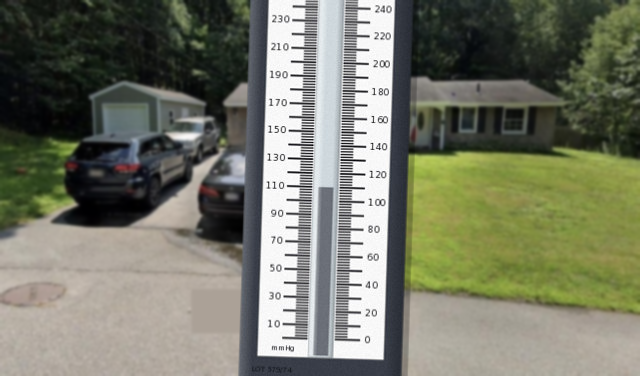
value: 110
